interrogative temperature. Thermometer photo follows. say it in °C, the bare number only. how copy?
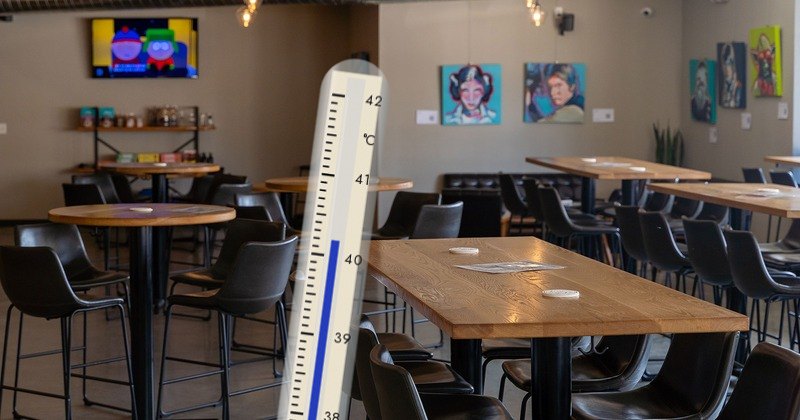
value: 40.2
